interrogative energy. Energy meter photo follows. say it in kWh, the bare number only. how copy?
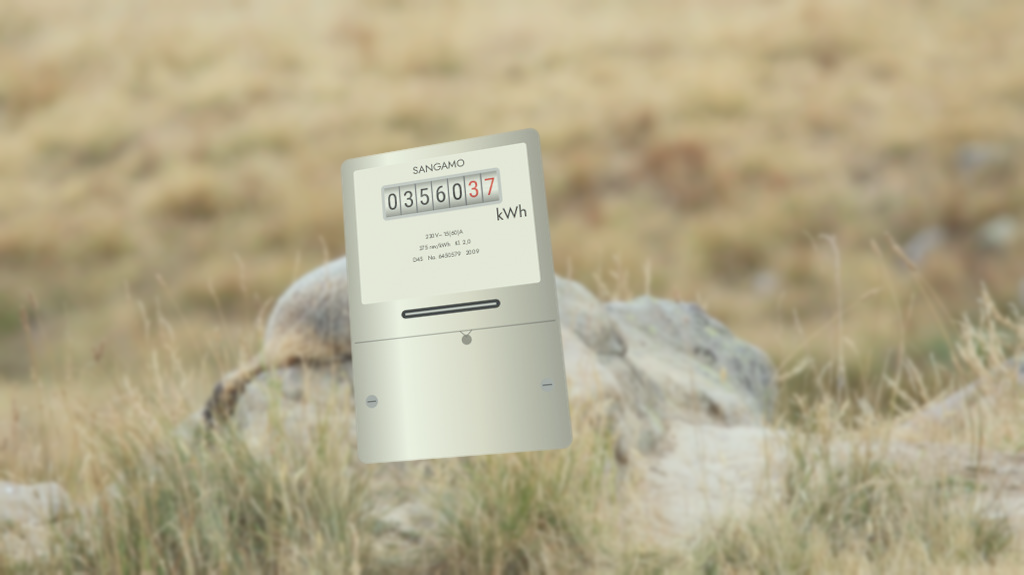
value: 3560.37
